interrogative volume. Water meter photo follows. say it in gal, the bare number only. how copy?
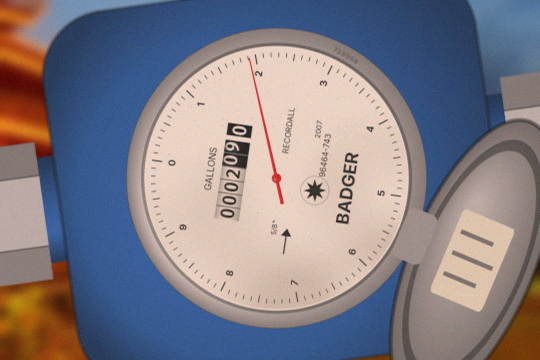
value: 2091.9
